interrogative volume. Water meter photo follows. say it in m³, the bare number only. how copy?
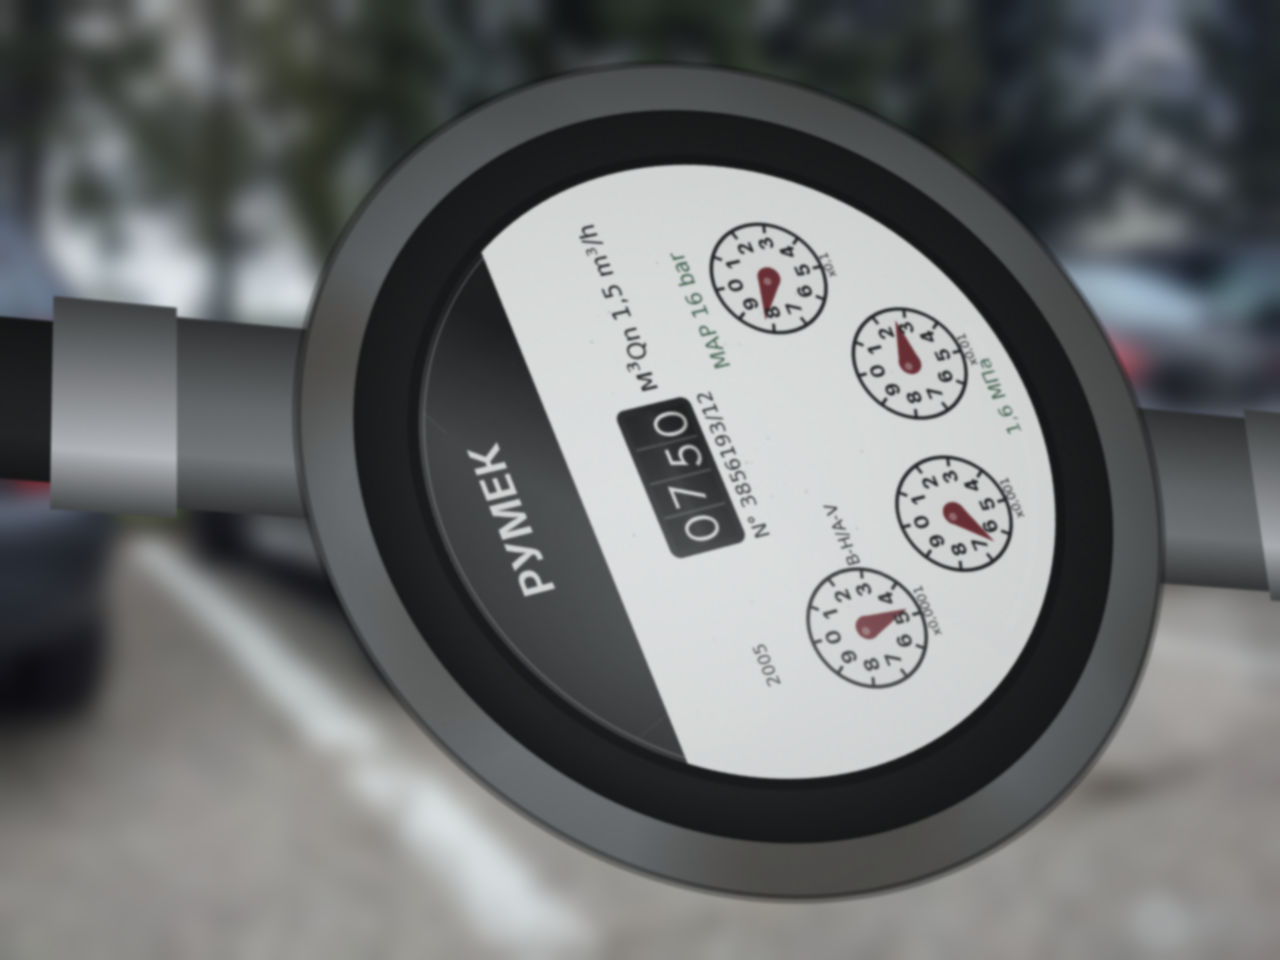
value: 749.8264
